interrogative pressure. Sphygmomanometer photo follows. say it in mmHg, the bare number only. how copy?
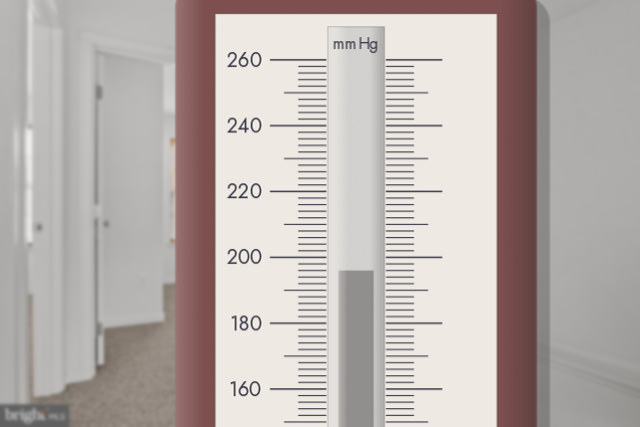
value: 196
